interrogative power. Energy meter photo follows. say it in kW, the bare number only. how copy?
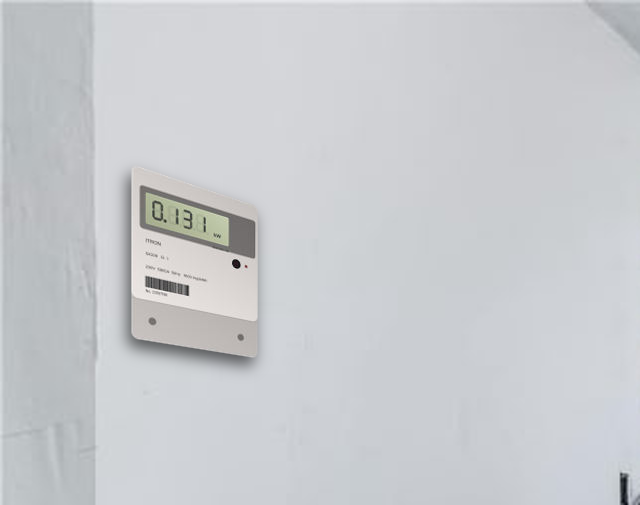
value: 0.131
